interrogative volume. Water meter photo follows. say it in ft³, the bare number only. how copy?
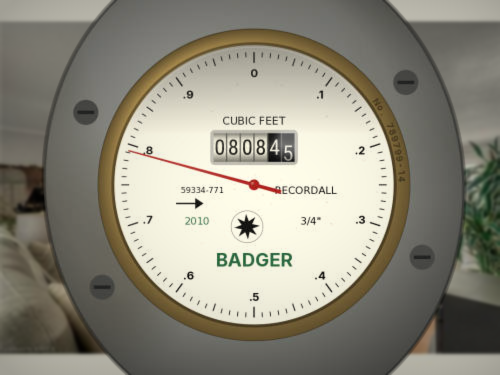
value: 80844.79
